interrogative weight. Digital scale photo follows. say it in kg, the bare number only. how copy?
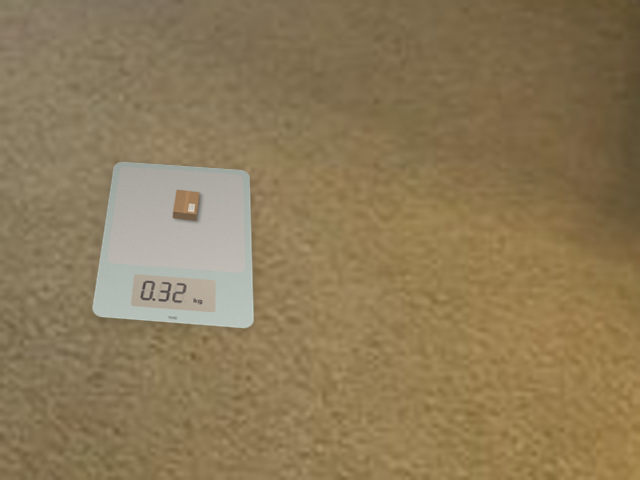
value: 0.32
